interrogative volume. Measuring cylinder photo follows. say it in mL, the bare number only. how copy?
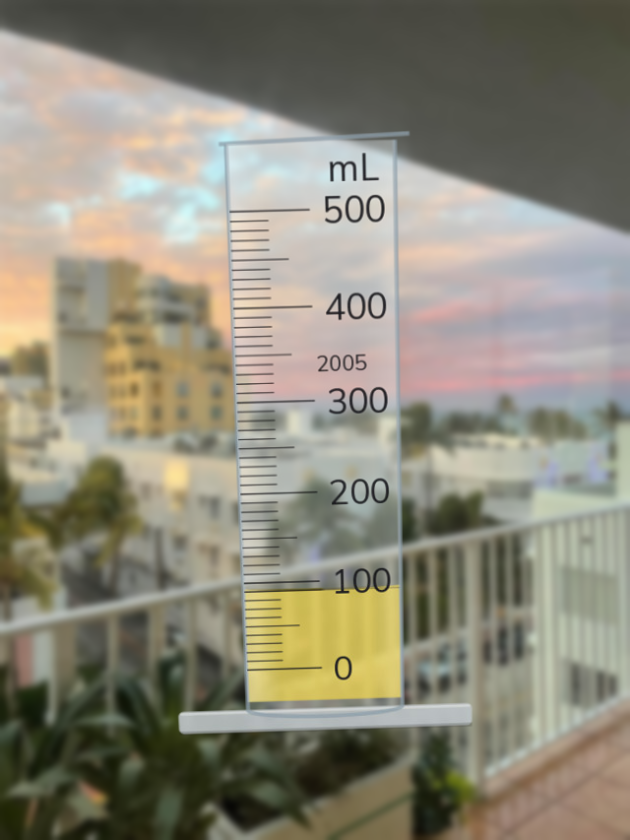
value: 90
